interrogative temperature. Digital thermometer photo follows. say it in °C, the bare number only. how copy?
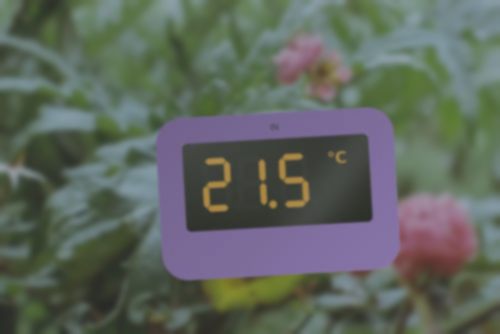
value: 21.5
